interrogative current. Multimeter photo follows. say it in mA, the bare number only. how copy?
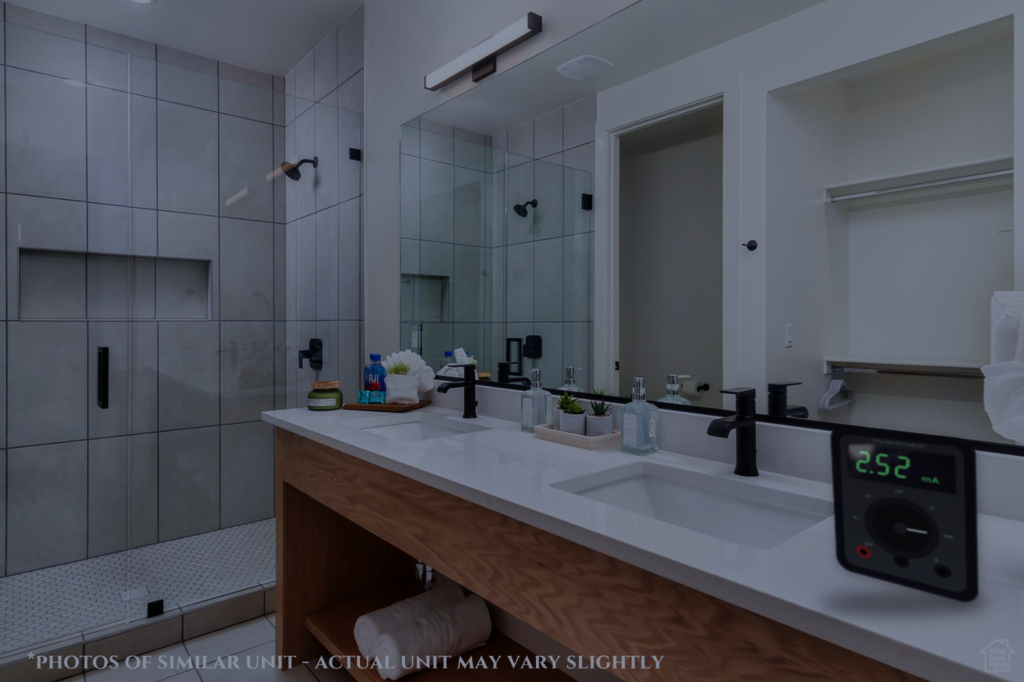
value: 2.52
